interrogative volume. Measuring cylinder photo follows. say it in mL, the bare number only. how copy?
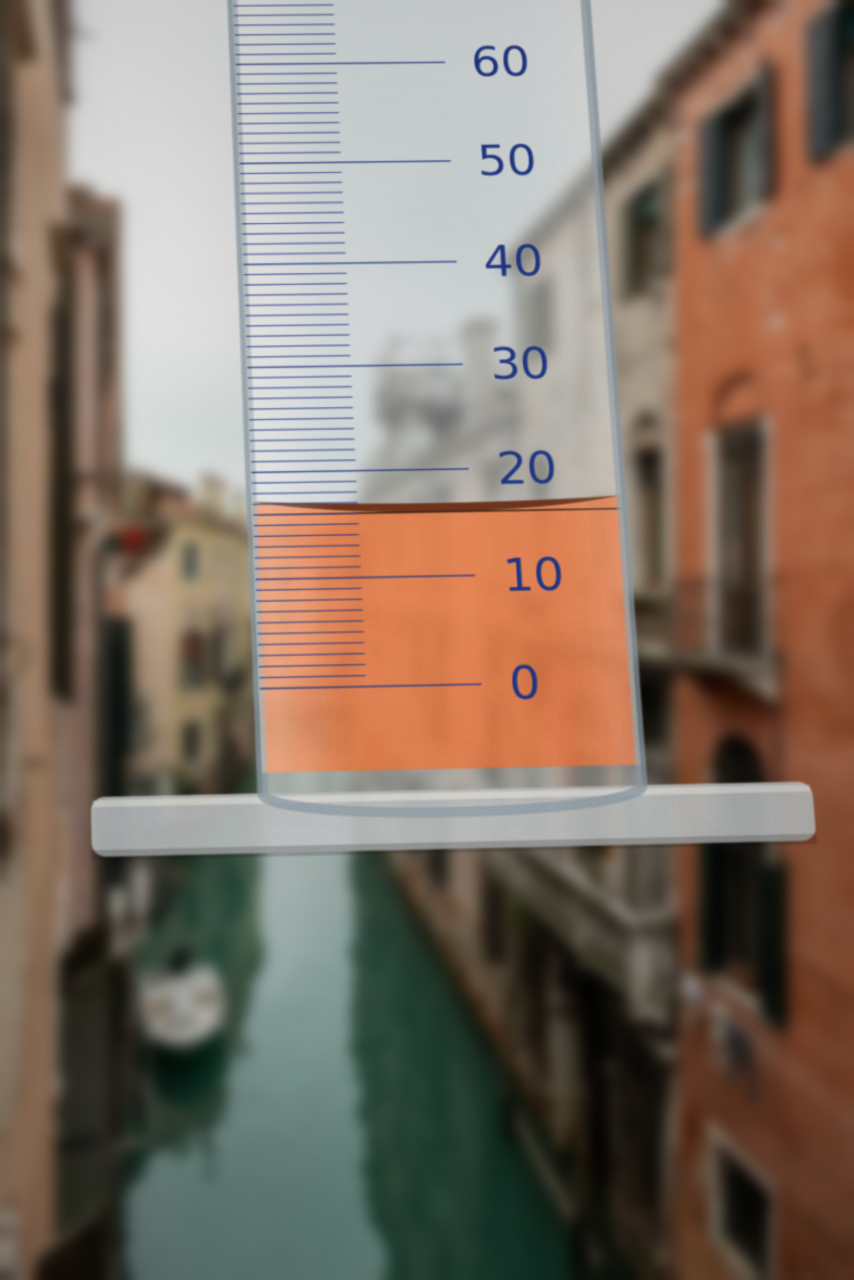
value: 16
